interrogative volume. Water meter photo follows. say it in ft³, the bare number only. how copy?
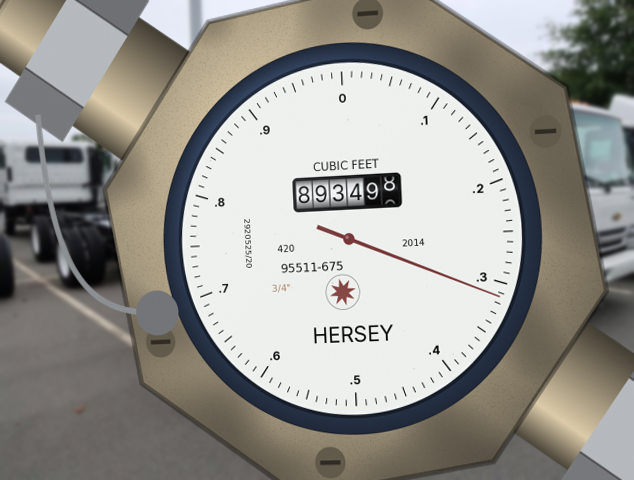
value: 893498.31
